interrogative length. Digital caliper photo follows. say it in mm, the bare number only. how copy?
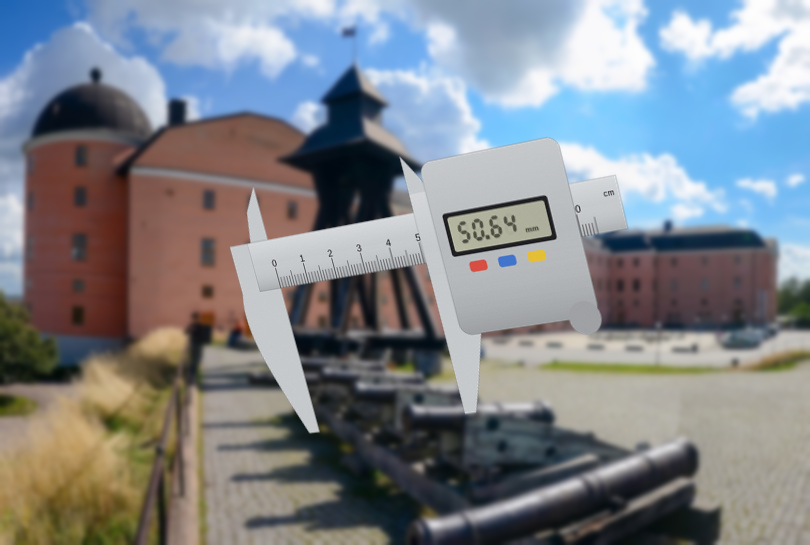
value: 50.64
